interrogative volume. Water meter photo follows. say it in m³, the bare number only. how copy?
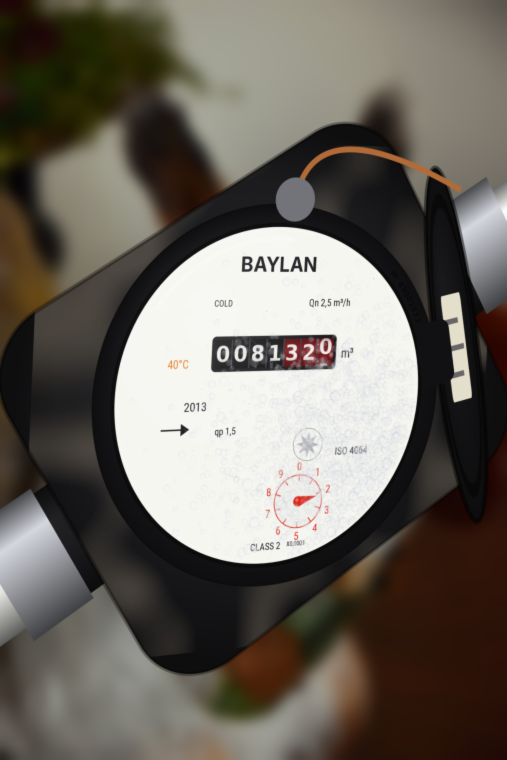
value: 81.3202
